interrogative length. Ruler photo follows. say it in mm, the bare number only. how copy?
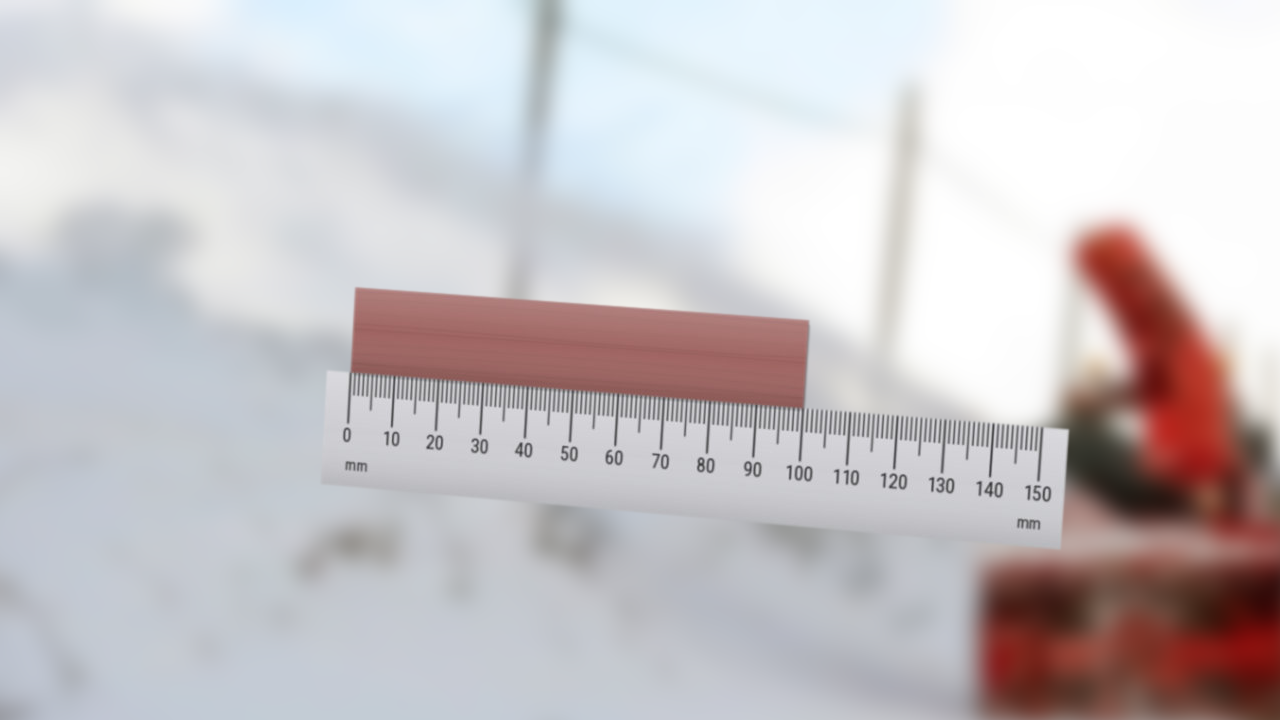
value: 100
